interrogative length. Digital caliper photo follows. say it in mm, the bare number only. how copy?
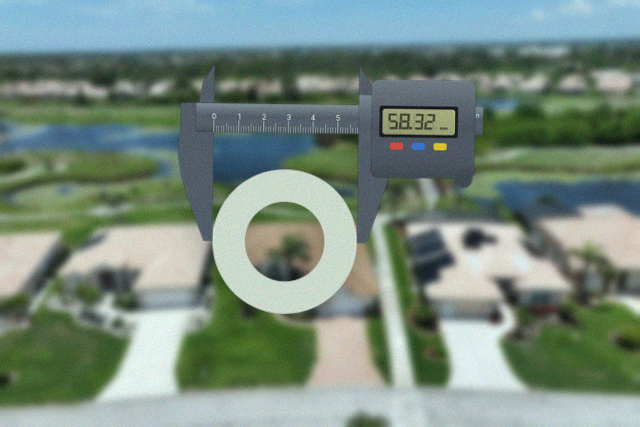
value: 58.32
